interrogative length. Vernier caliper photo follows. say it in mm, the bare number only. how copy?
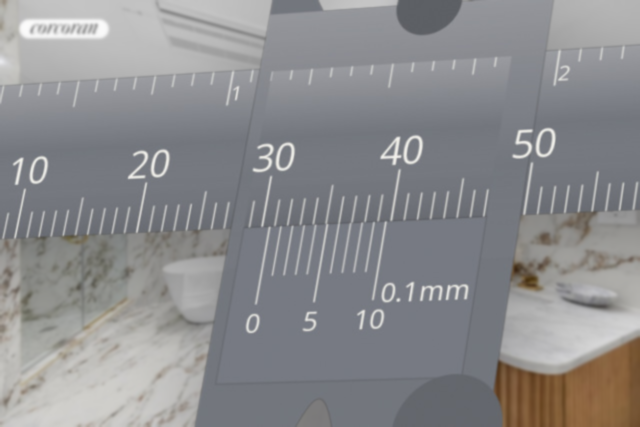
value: 30.6
